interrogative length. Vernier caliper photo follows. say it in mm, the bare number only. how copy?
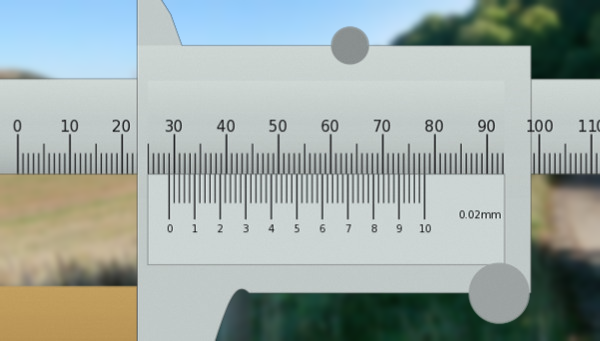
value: 29.0
